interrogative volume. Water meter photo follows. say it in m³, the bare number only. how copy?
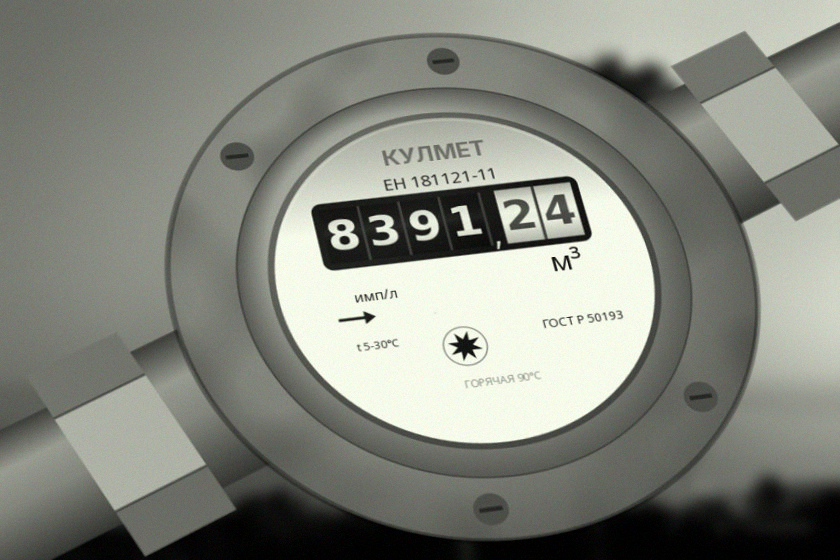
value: 8391.24
